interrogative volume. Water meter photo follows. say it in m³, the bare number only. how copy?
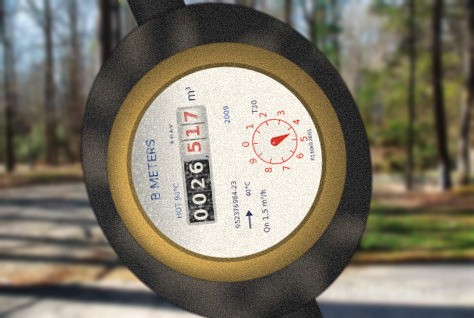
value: 26.5174
